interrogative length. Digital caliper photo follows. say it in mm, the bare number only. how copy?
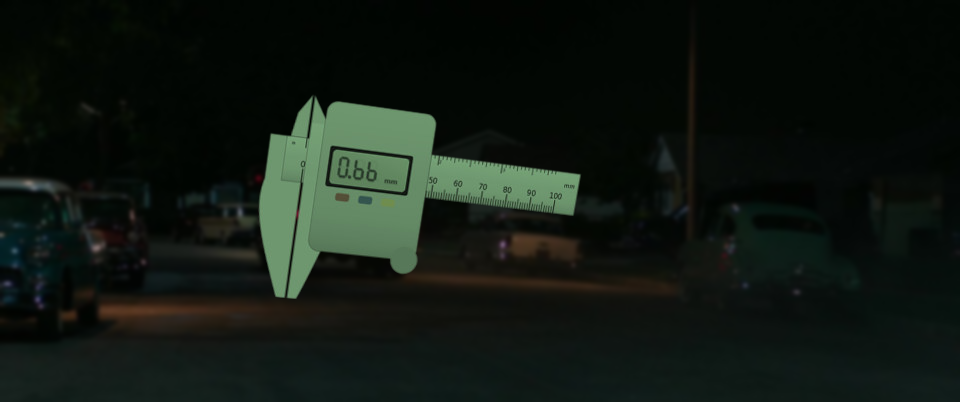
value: 0.66
